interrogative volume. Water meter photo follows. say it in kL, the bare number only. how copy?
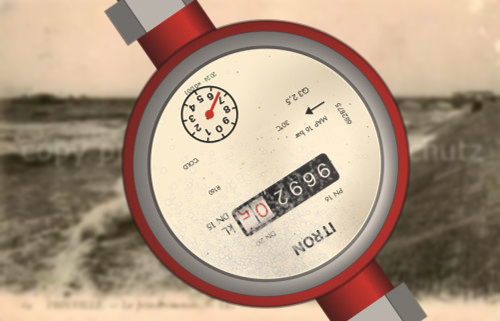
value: 9692.046
